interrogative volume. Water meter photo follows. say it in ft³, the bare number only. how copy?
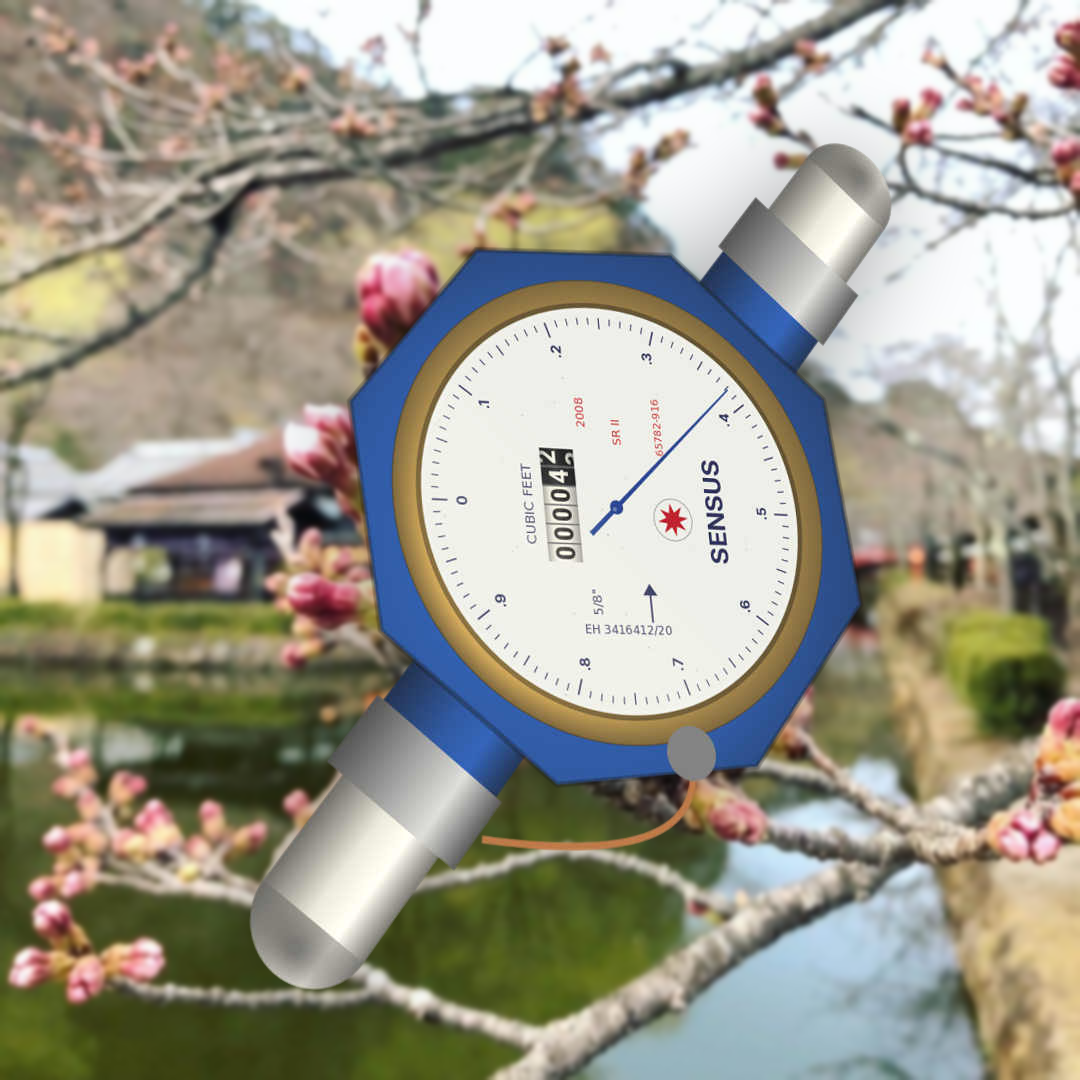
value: 42.38
